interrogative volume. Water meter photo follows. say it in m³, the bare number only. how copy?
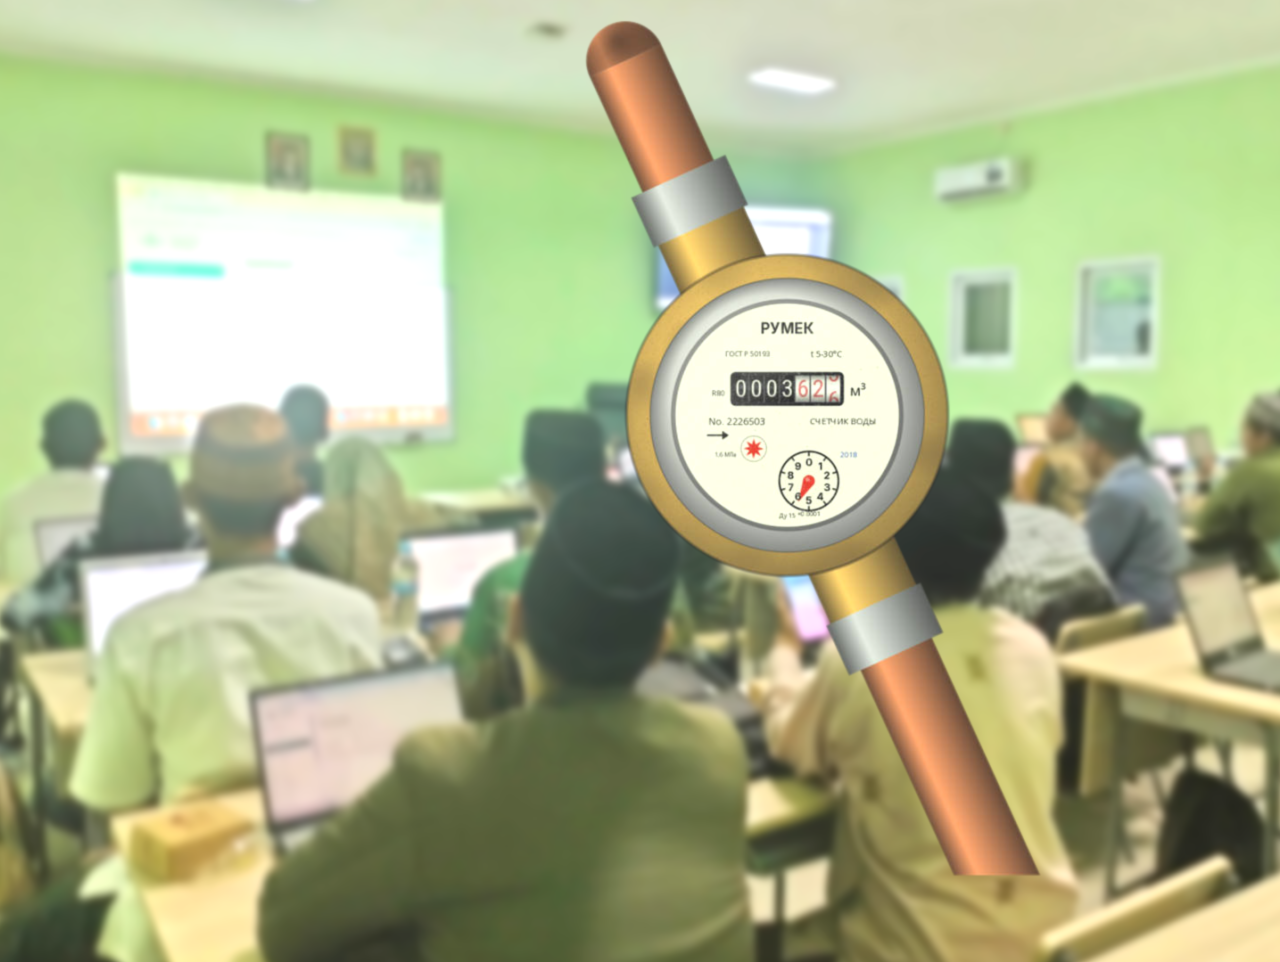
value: 3.6255
